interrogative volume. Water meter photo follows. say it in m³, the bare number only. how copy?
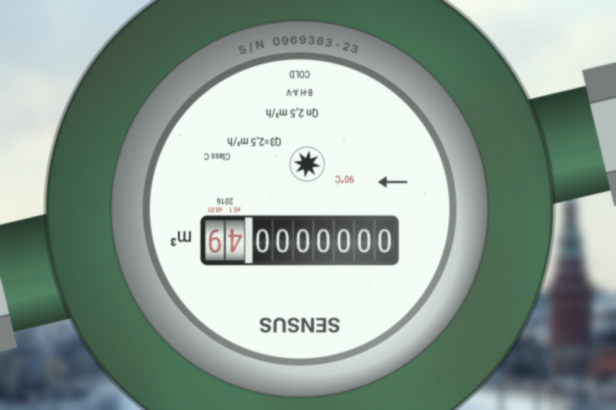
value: 0.49
